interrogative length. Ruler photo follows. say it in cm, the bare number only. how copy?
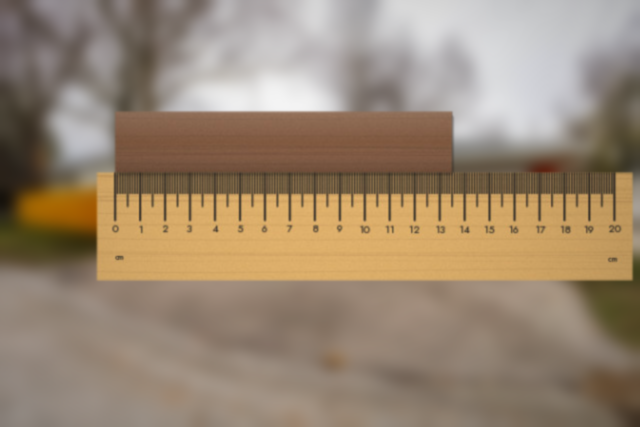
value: 13.5
